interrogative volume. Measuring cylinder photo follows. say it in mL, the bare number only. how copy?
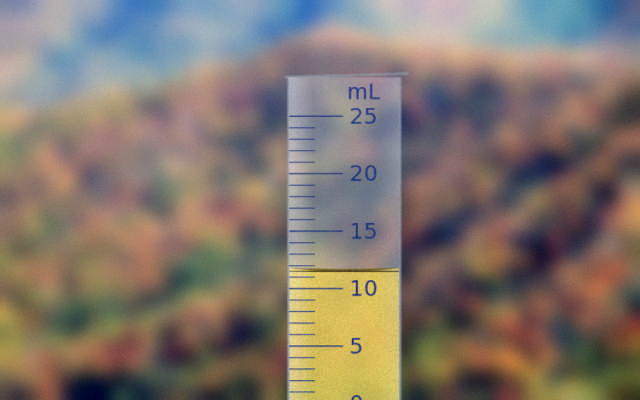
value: 11.5
